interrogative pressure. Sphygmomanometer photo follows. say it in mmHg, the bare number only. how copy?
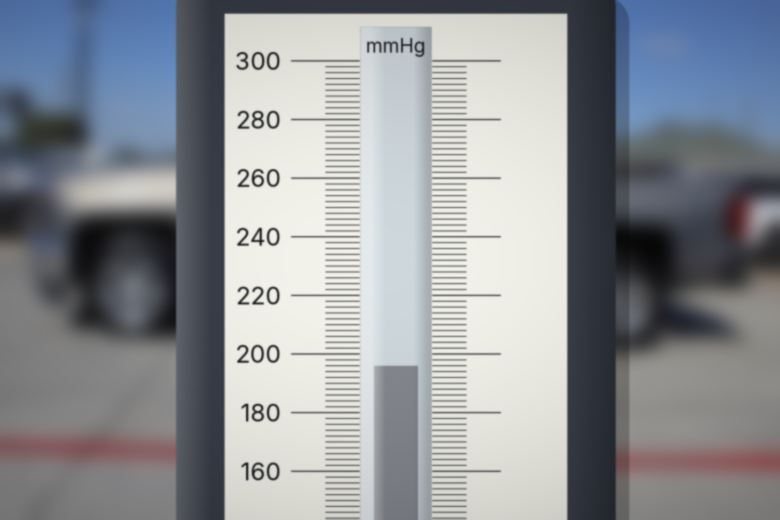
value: 196
